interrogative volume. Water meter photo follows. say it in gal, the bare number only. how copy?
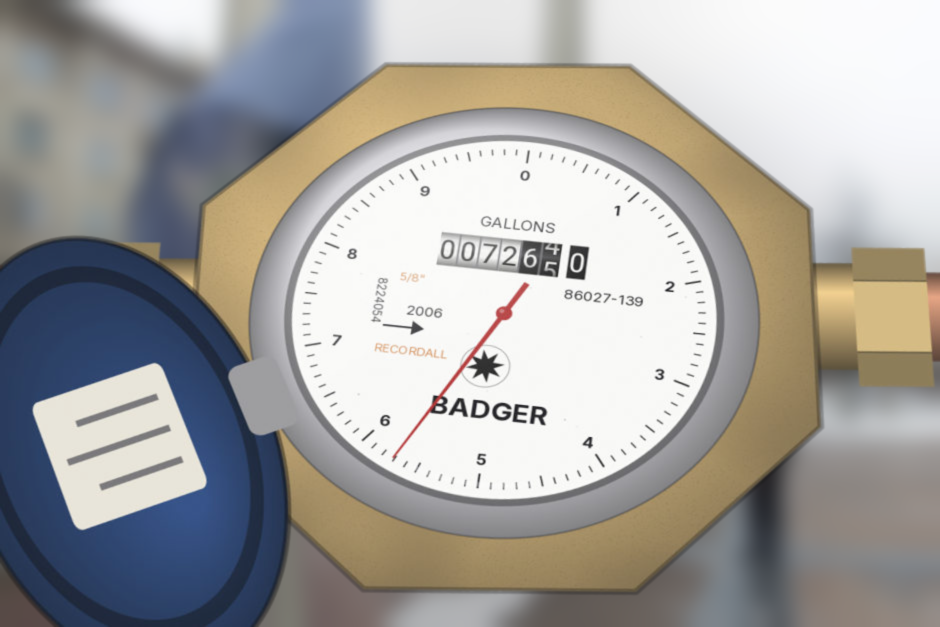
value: 72645.7
